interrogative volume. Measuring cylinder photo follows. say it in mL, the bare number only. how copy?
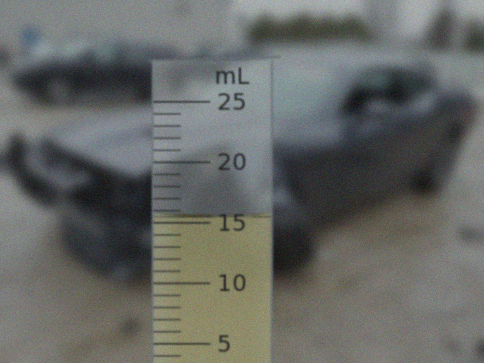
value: 15.5
